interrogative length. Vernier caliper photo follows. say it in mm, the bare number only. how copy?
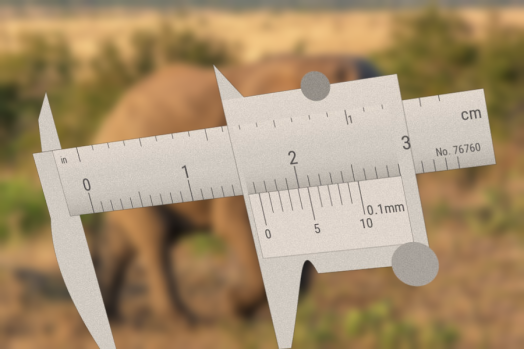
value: 16.3
